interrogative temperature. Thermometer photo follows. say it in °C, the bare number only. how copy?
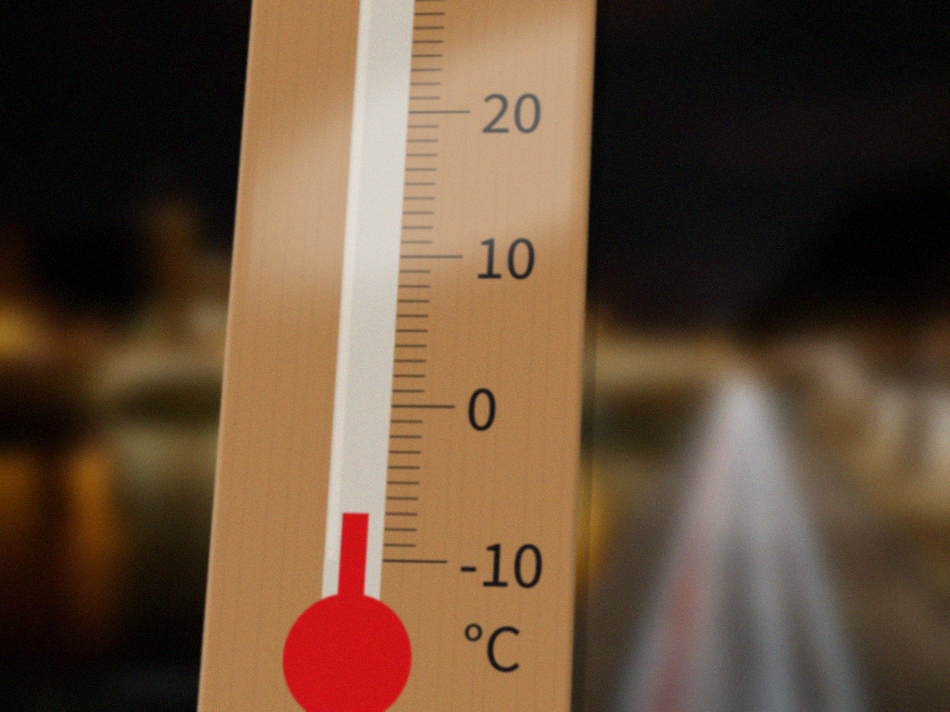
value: -7
